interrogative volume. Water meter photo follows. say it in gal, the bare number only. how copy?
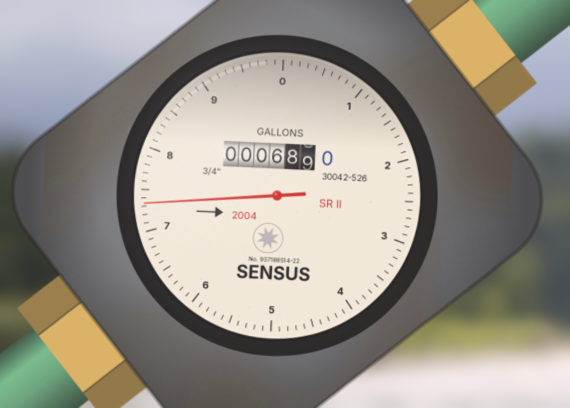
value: 6887.3
